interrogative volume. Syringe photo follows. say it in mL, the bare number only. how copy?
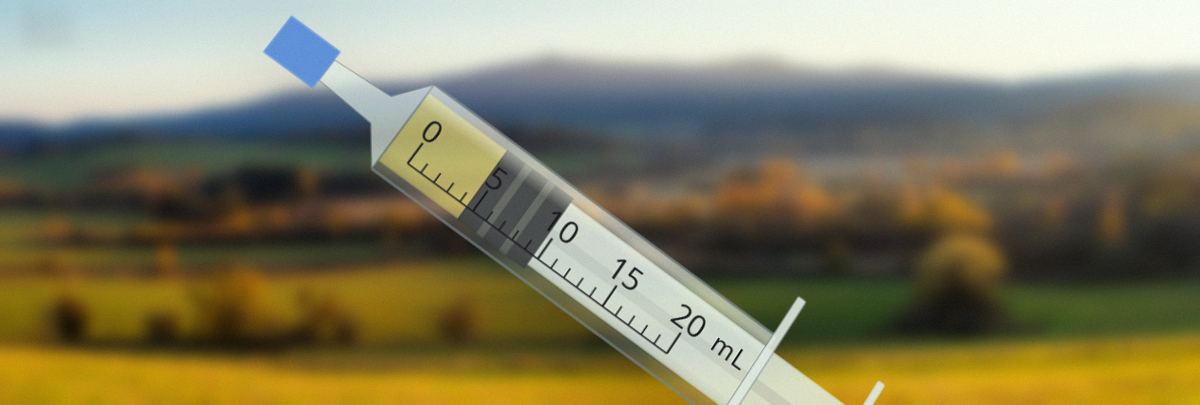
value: 4.5
